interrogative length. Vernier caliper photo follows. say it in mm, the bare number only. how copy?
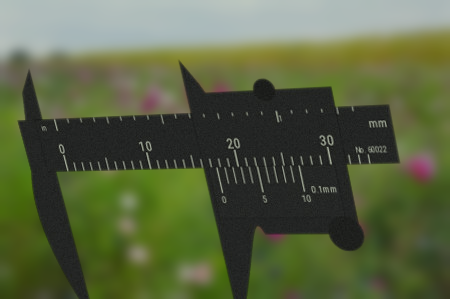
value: 17.6
